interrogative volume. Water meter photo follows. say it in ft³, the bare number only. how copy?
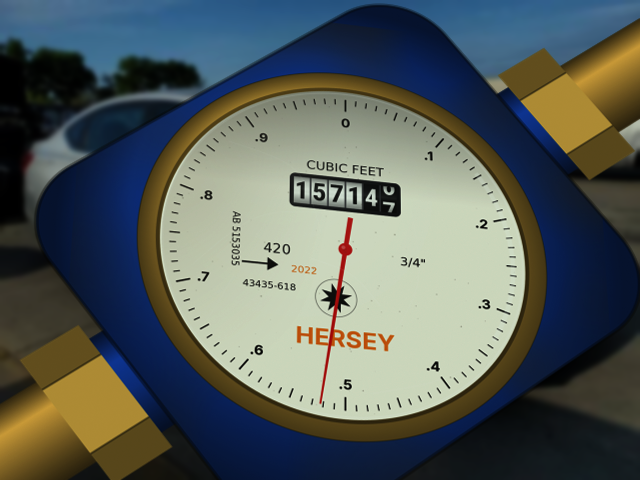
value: 157146.52
